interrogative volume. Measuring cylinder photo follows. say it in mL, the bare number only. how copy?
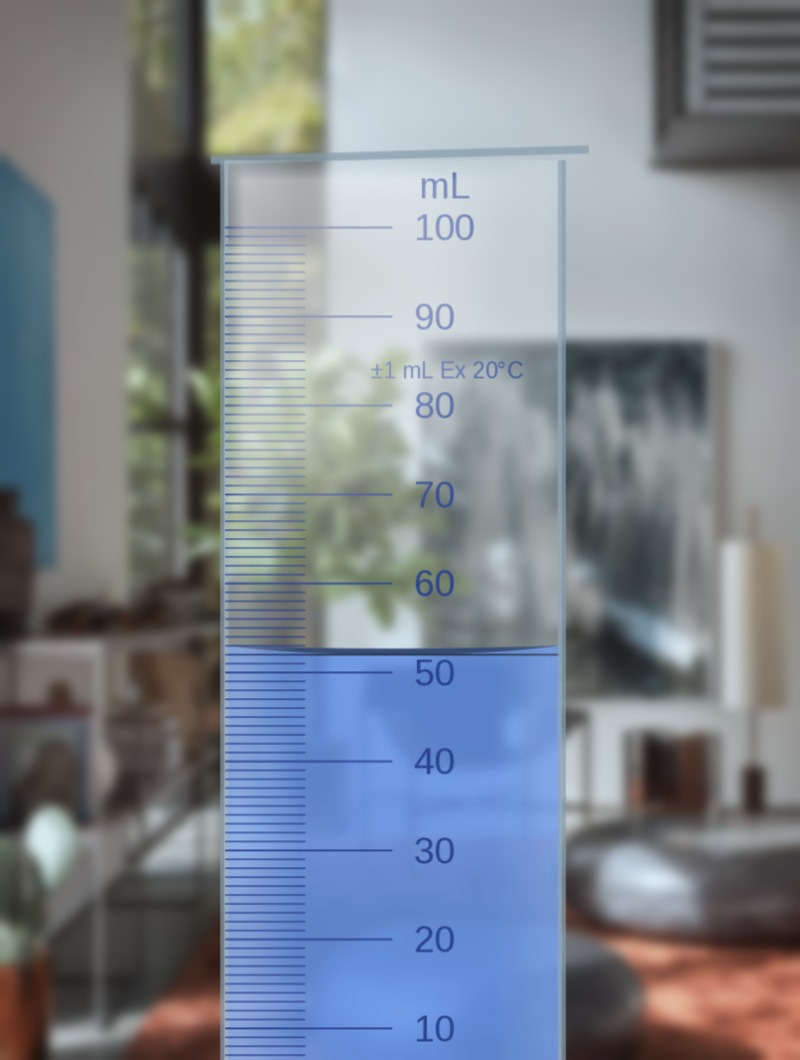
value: 52
